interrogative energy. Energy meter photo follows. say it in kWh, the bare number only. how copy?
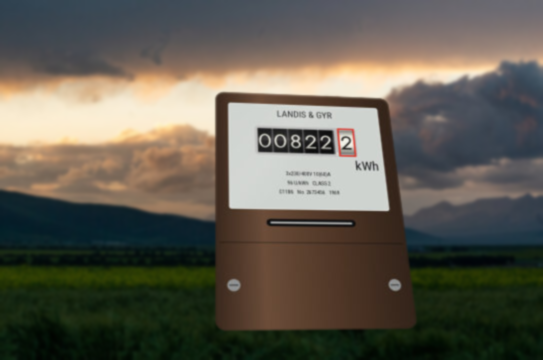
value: 822.2
